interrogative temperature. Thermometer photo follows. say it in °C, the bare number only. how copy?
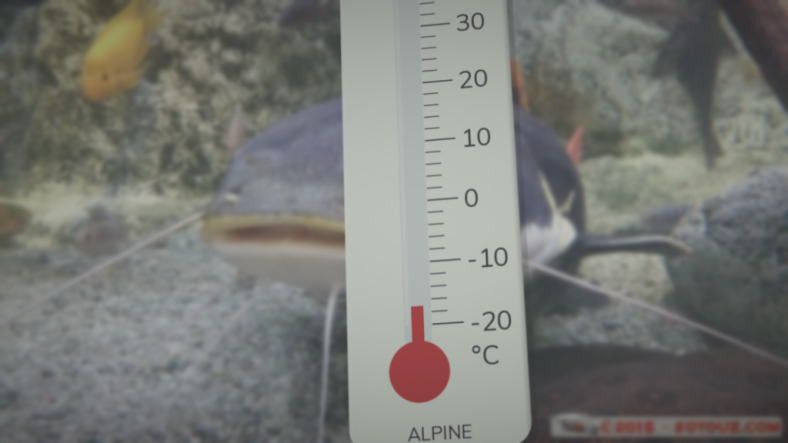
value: -17
